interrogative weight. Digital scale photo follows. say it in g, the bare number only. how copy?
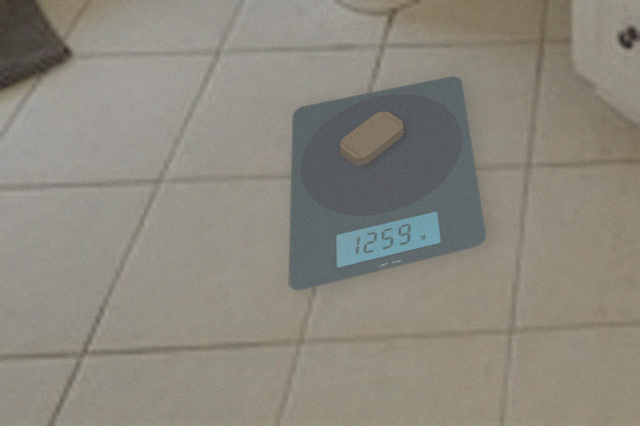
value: 1259
